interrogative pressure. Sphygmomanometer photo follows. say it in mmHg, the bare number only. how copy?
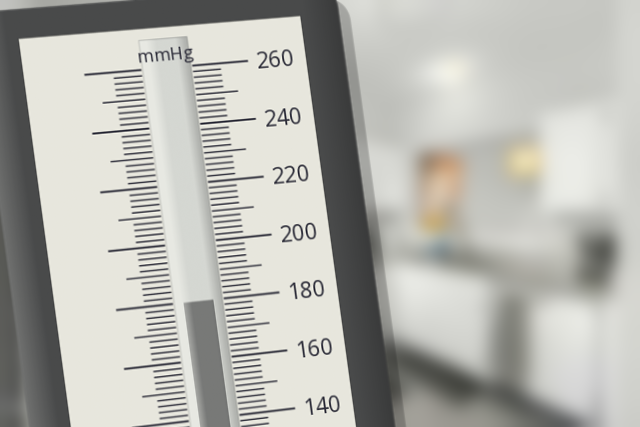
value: 180
